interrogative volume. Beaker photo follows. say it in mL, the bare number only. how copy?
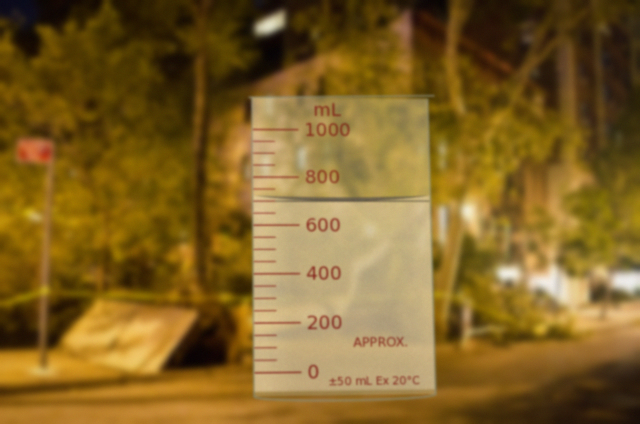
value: 700
